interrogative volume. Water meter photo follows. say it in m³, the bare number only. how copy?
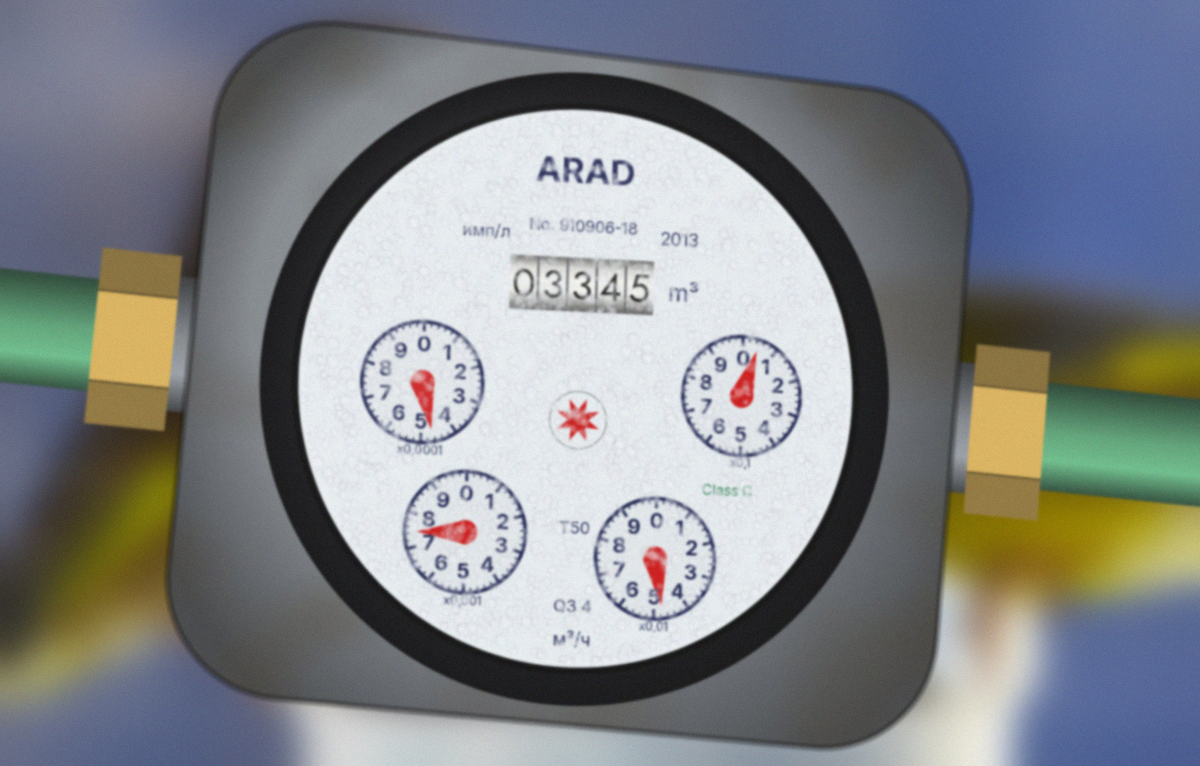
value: 3345.0474
